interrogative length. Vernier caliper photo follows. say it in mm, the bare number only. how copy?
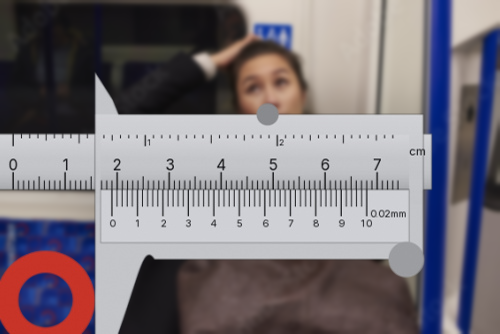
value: 19.0
